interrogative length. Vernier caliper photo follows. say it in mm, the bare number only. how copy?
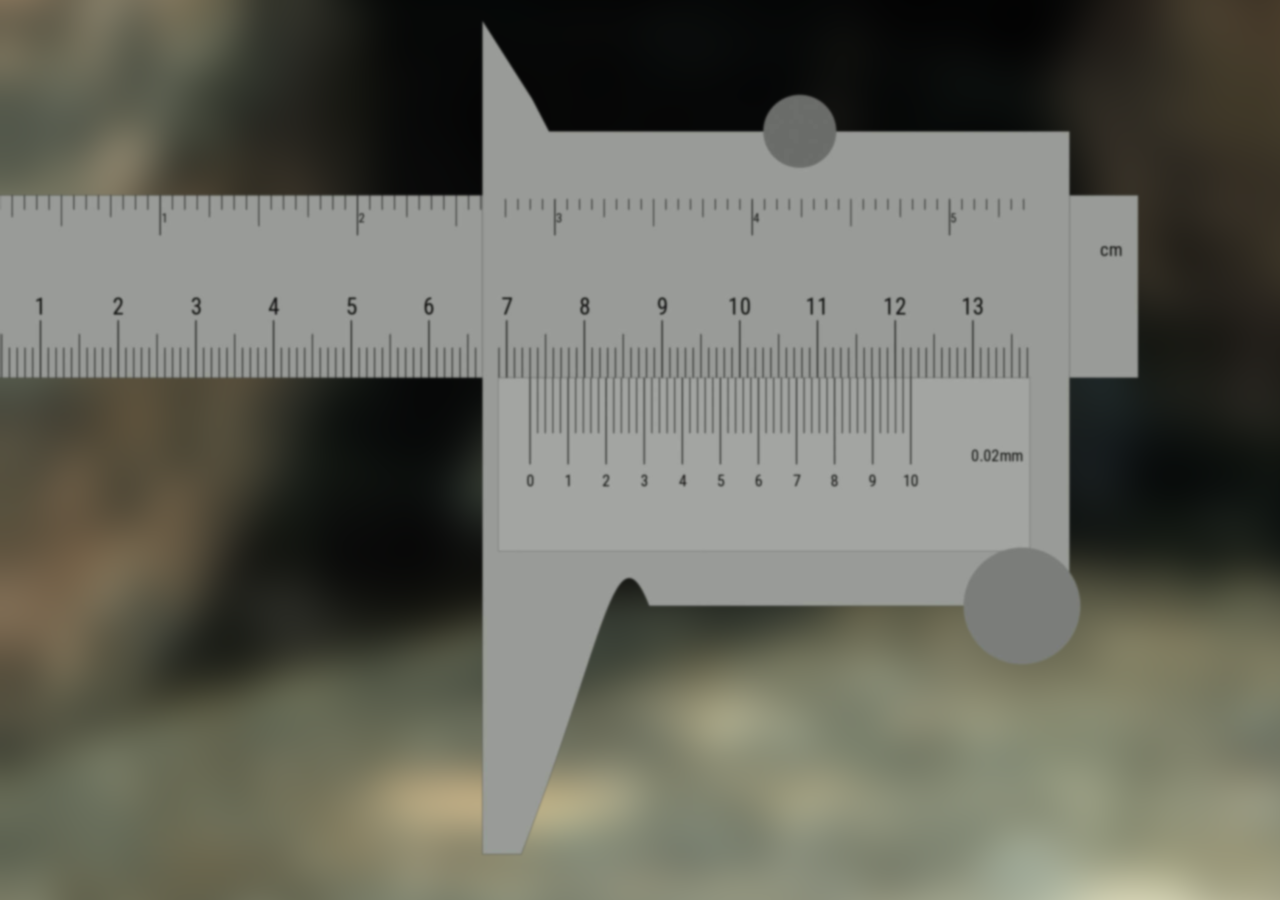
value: 73.0
